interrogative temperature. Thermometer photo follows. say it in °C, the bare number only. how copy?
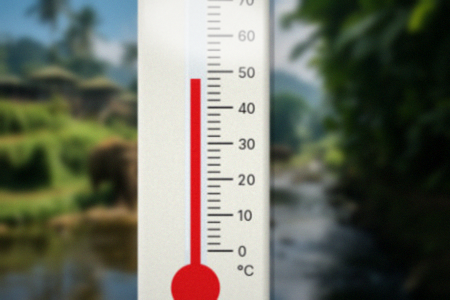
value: 48
